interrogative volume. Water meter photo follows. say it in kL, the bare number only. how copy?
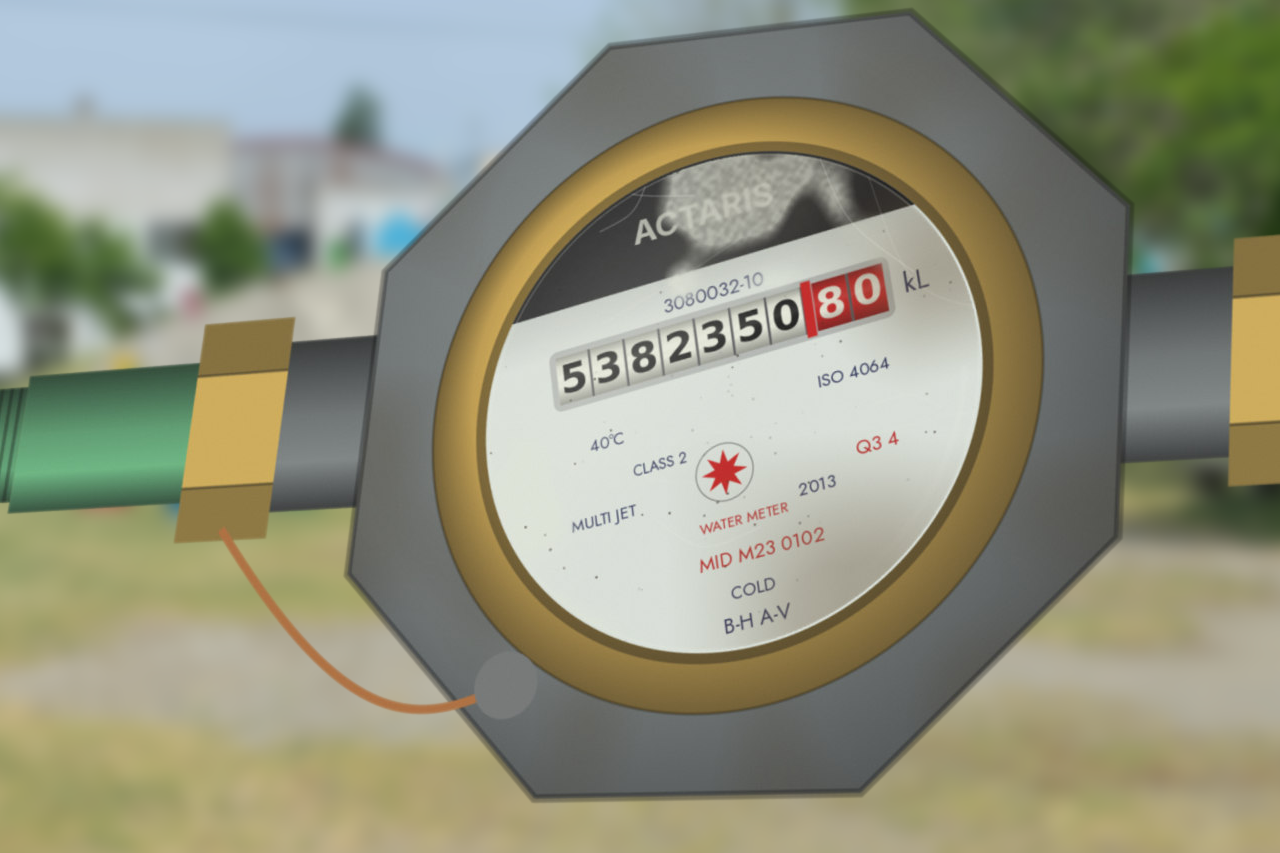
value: 5382350.80
